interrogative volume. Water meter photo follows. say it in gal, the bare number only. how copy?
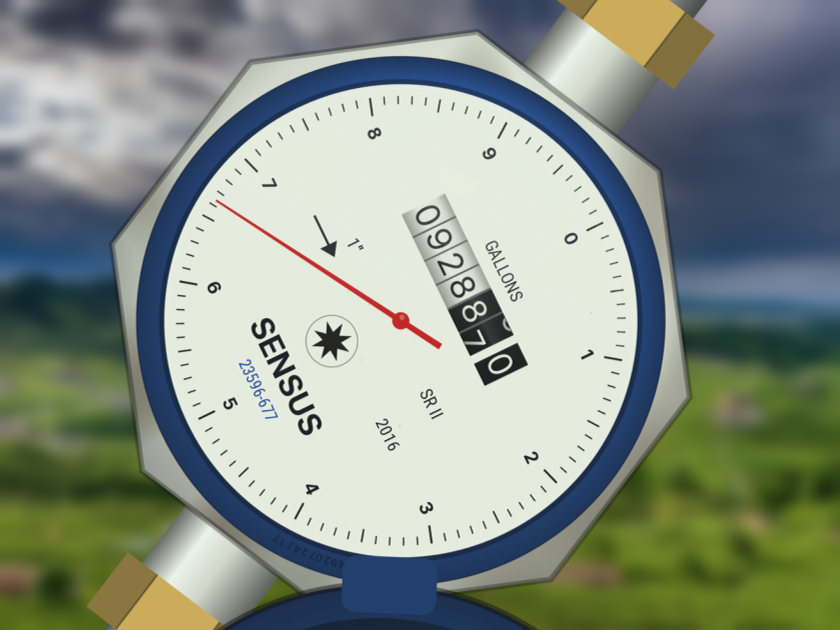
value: 928866.6
